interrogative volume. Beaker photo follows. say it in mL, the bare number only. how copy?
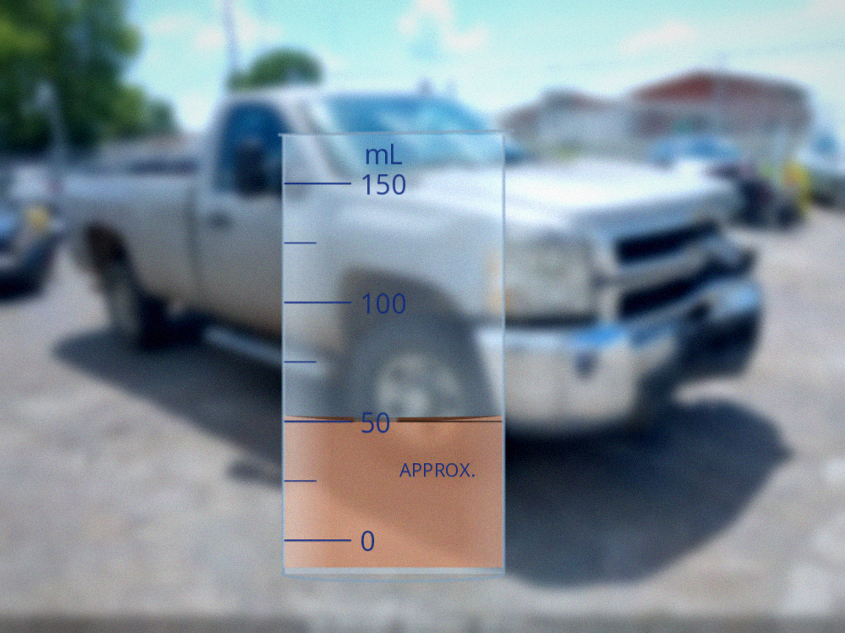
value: 50
